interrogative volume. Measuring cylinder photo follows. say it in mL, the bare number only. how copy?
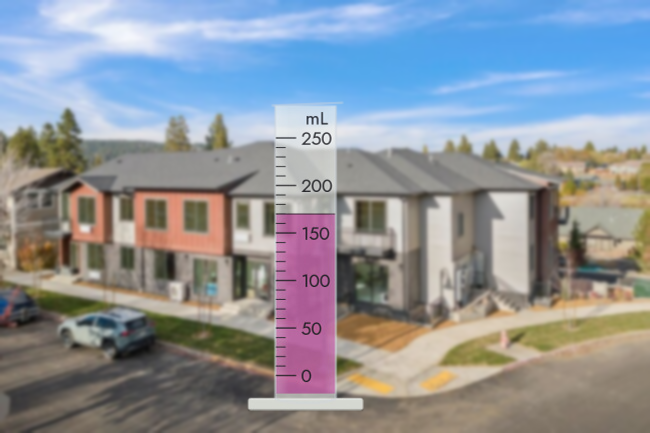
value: 170
